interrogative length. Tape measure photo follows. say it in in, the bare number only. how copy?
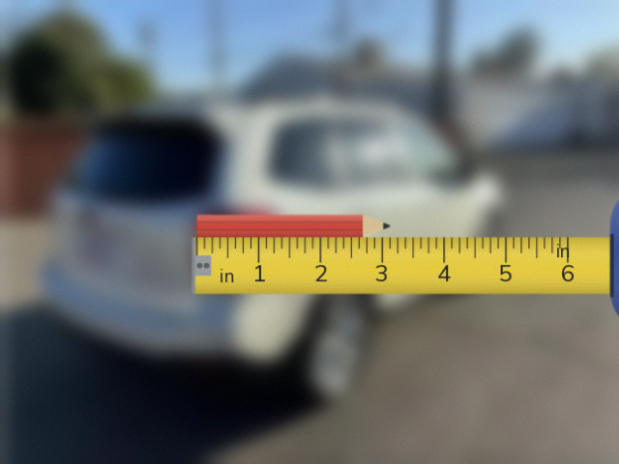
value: 3.125
